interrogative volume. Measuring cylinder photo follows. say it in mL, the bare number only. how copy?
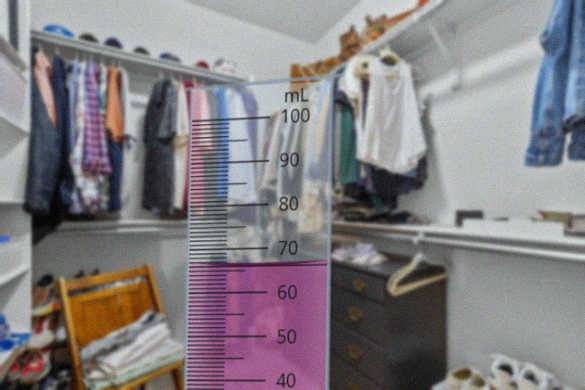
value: 66
